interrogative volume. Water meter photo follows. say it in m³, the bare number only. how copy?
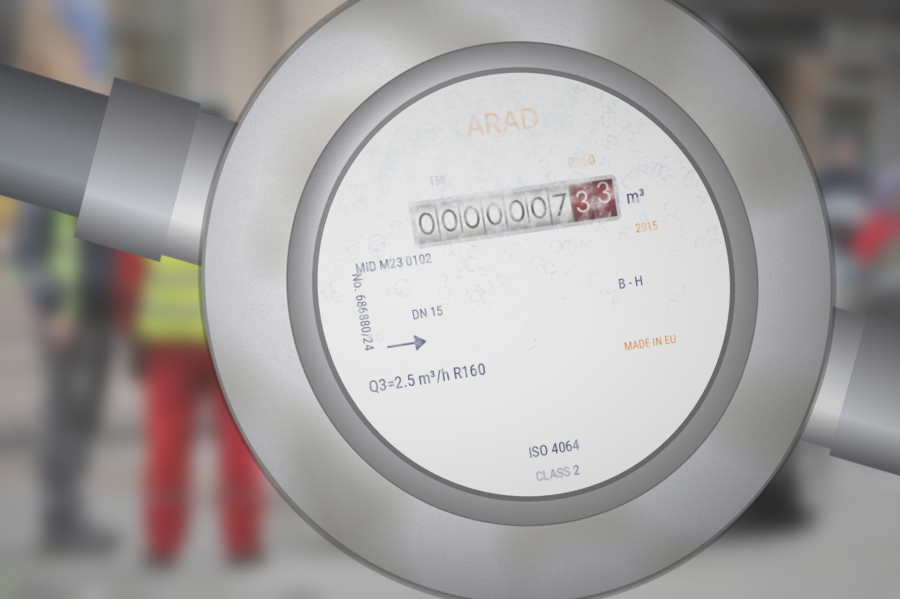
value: 7.33
